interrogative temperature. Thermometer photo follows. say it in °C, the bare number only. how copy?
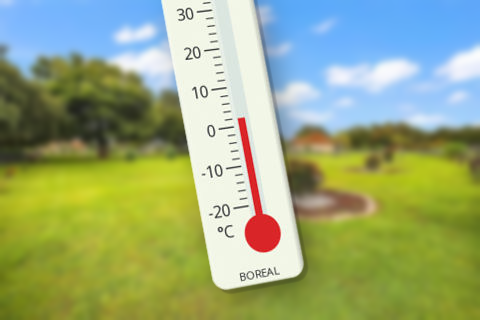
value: 2
